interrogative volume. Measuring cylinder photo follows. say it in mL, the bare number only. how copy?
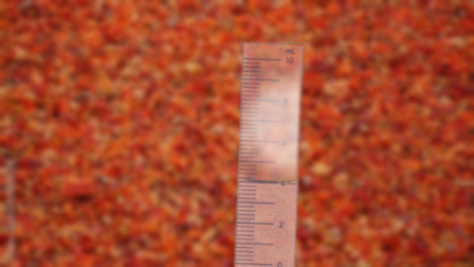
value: 4
